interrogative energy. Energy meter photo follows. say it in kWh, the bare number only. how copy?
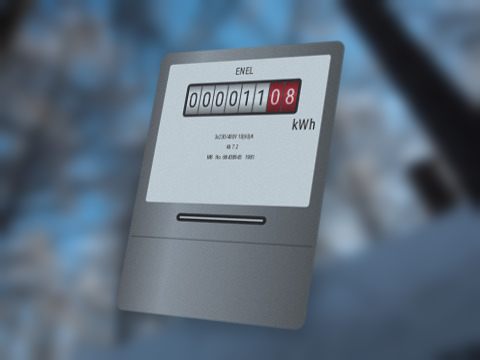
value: 11.08
